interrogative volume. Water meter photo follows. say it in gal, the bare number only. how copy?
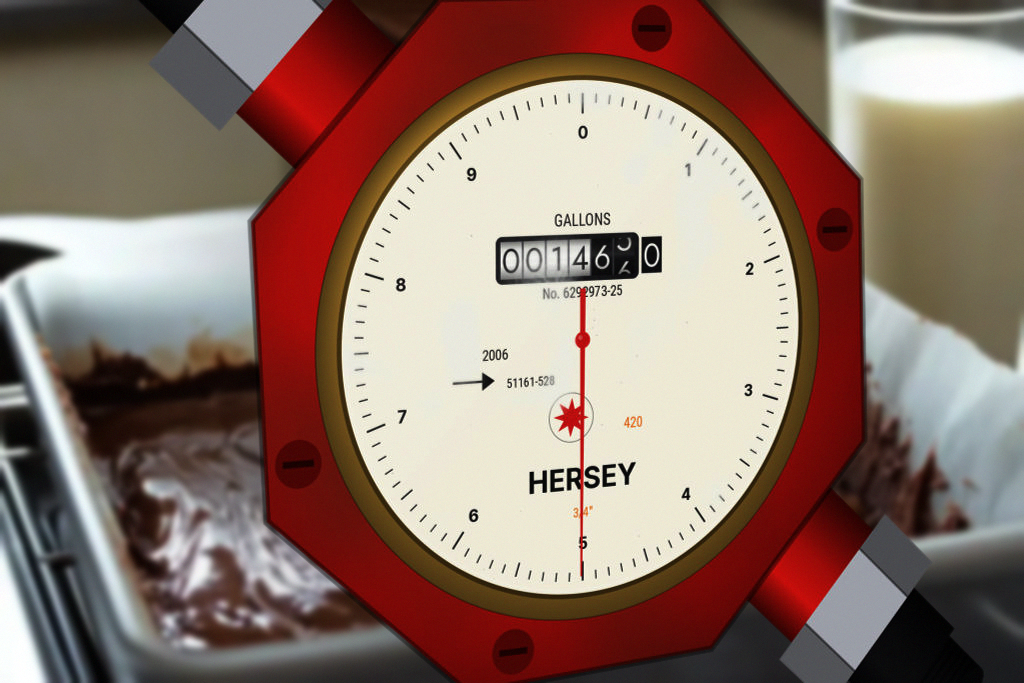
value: 14655.0
